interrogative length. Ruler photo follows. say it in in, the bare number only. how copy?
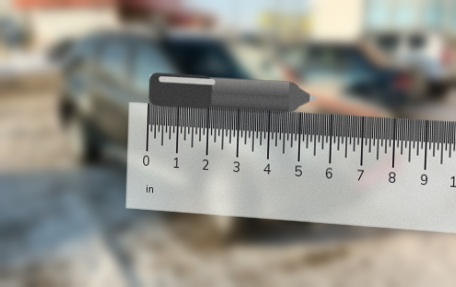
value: 5.5
